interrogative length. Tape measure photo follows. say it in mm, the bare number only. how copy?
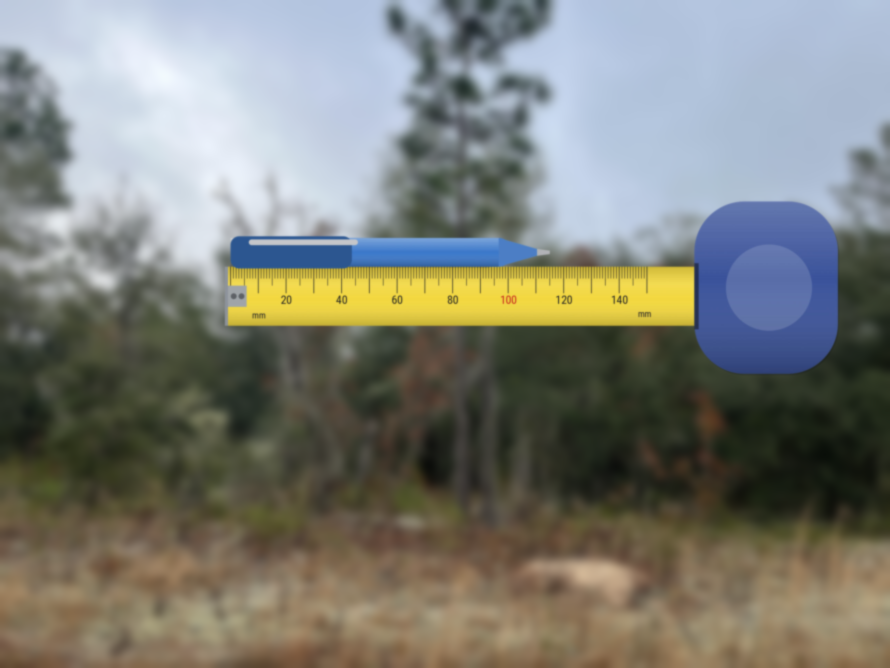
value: 115
